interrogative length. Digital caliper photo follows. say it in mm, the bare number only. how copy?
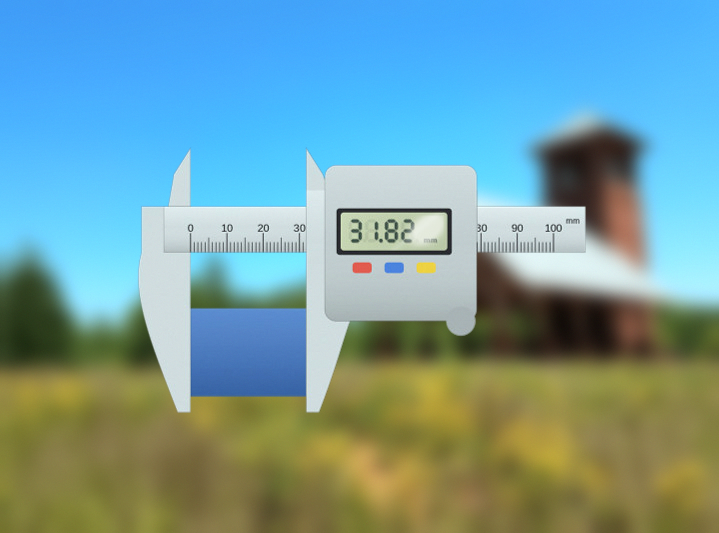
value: 31.82
